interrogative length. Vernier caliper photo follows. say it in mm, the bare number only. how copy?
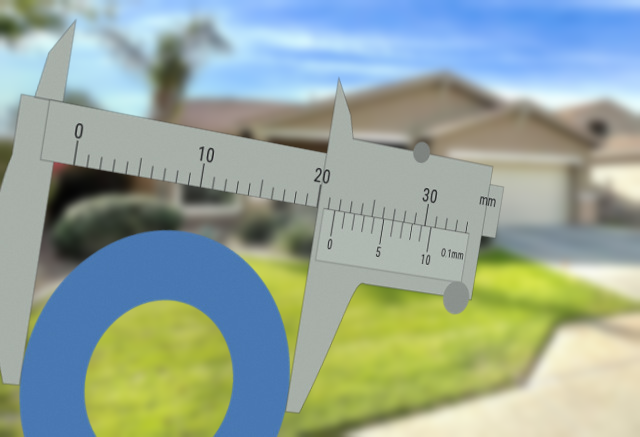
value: 21.6
